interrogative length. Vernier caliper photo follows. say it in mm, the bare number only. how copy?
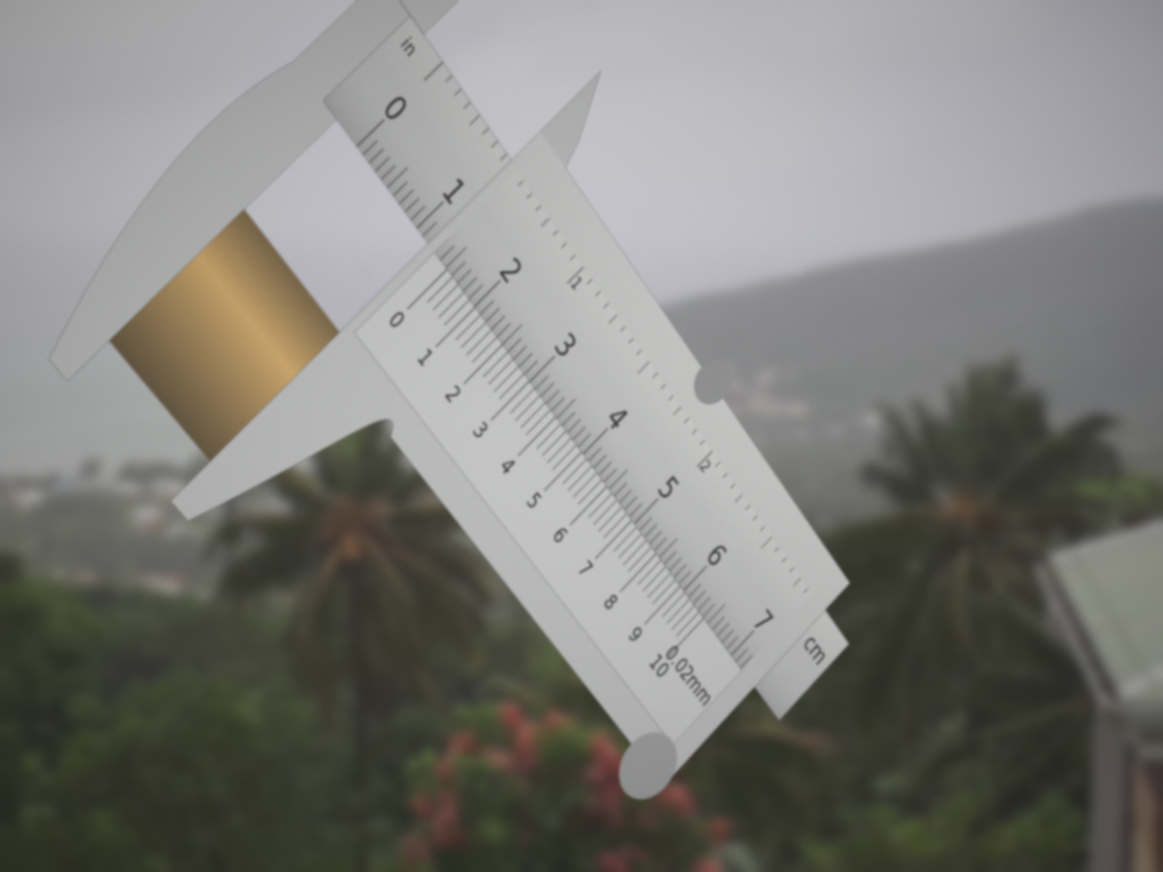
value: 15.2
